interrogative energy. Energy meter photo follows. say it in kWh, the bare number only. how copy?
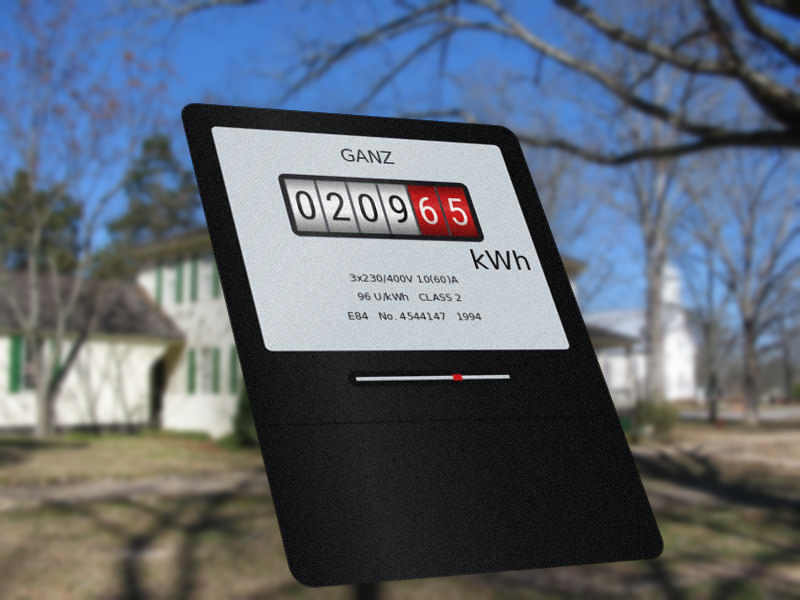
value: 209.65
